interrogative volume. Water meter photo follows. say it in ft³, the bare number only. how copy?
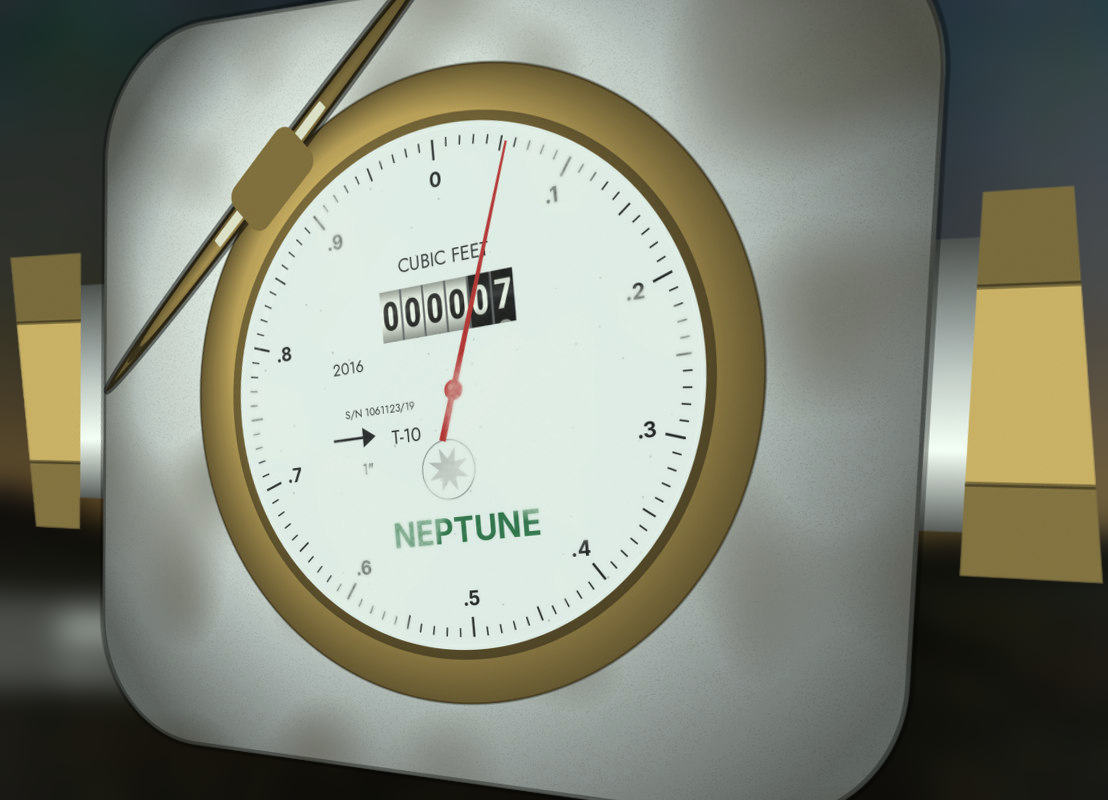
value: 7.05
